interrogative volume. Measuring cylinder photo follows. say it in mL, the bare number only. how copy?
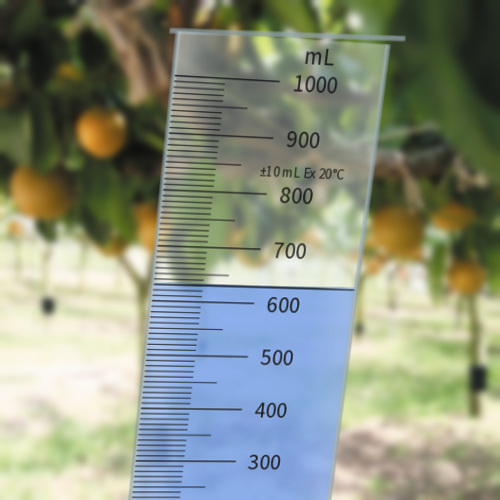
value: 630
